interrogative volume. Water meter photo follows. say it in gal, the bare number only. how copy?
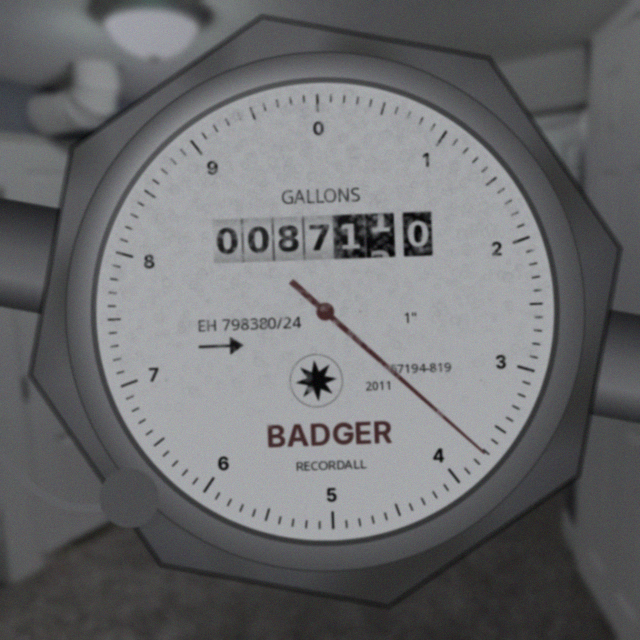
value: 87113.7
